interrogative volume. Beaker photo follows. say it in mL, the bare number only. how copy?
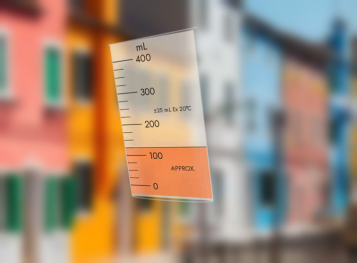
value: 125
